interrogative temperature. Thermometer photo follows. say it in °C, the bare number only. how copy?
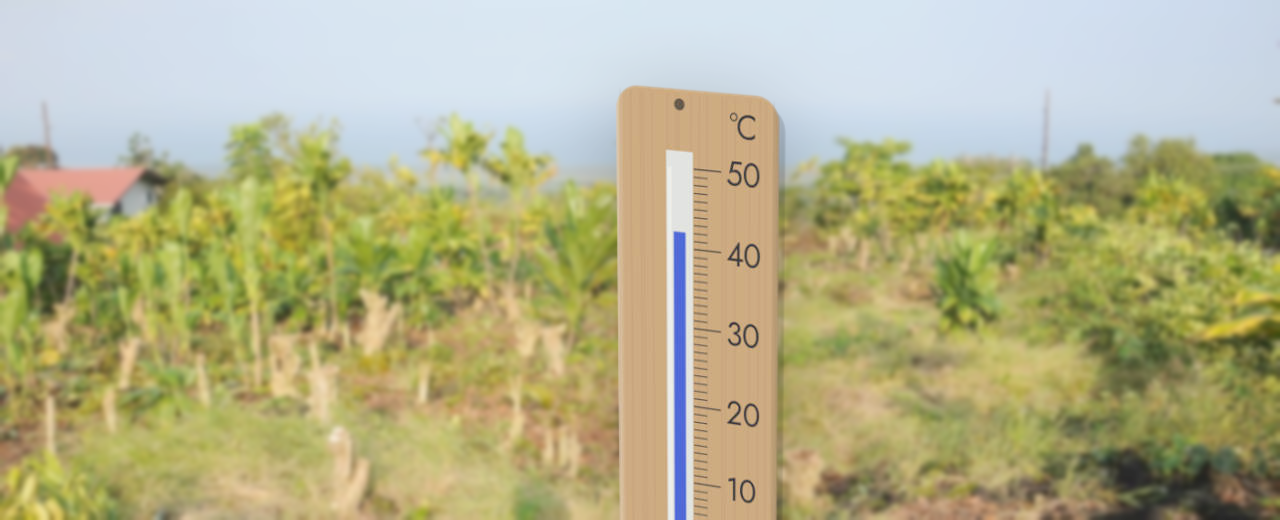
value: 42
